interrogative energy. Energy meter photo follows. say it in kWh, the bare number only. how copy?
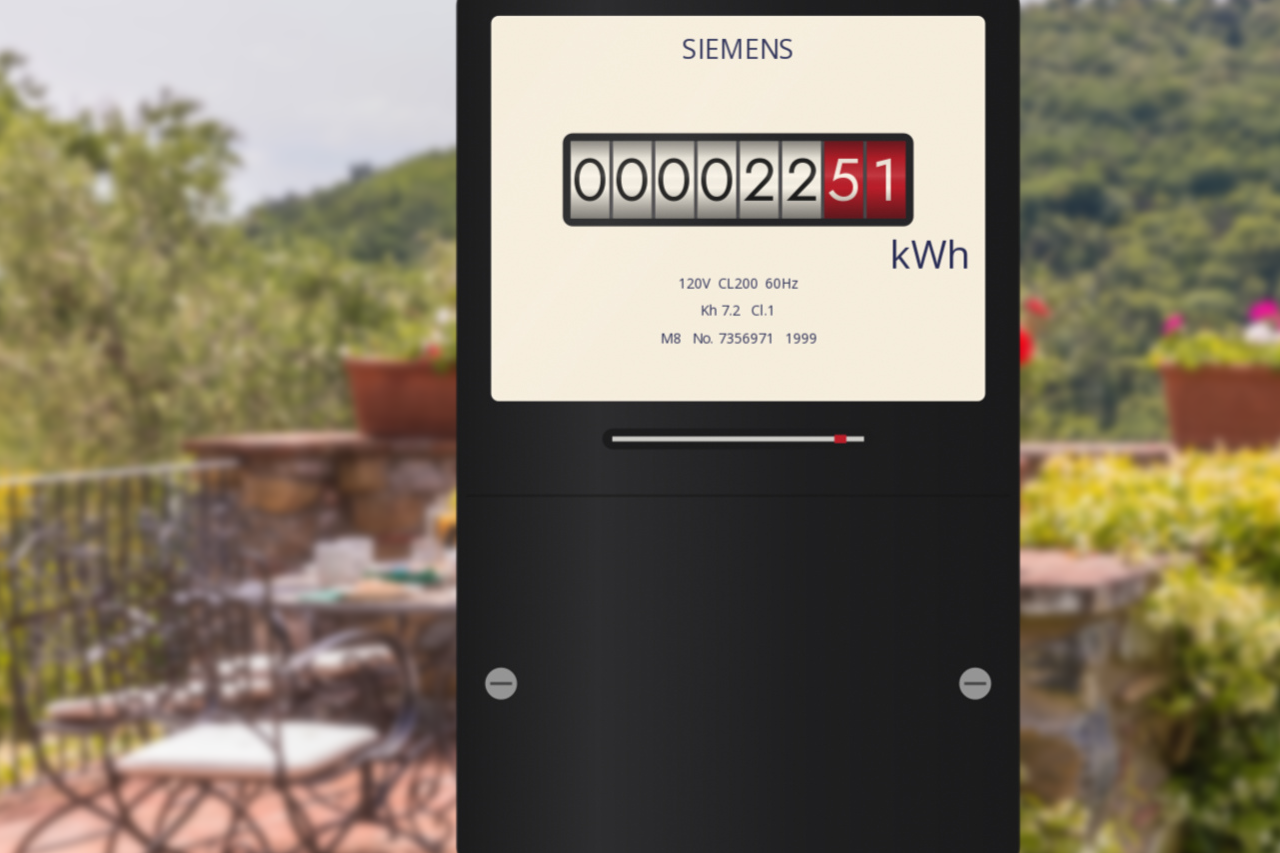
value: 22.51
